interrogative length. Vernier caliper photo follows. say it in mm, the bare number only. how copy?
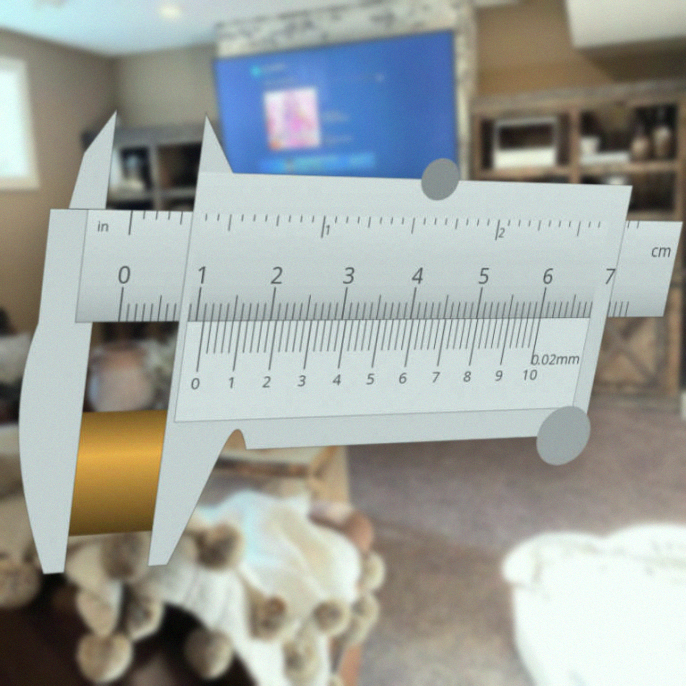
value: 11.0
